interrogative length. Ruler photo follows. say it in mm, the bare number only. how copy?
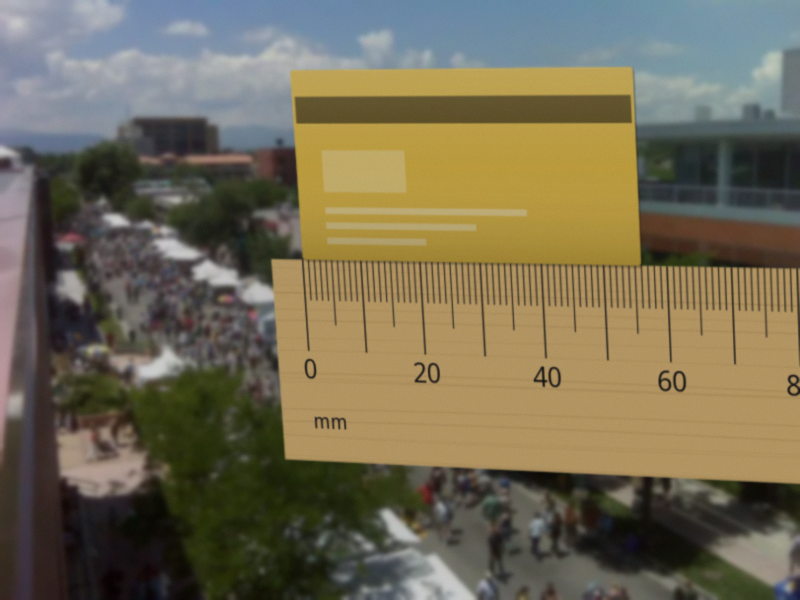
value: 56
